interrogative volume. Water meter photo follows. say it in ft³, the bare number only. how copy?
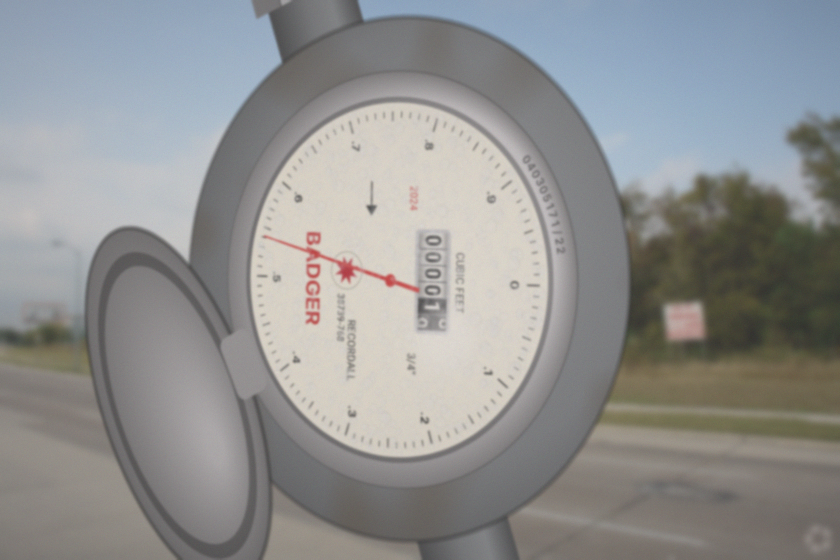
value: 18.54
